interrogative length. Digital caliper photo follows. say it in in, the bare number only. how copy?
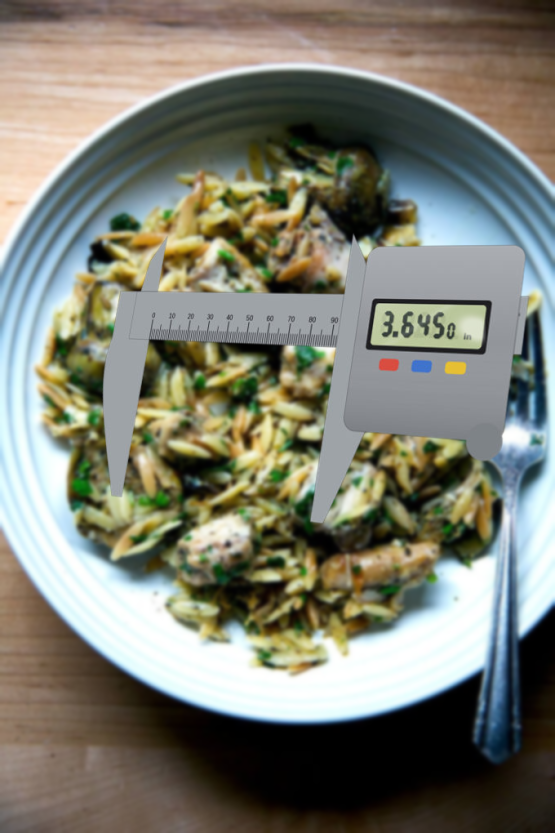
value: 3.6450
